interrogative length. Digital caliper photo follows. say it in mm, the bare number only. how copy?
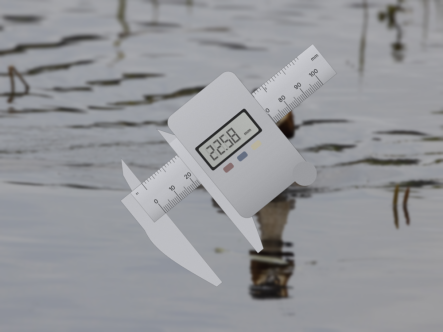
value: 22.58
